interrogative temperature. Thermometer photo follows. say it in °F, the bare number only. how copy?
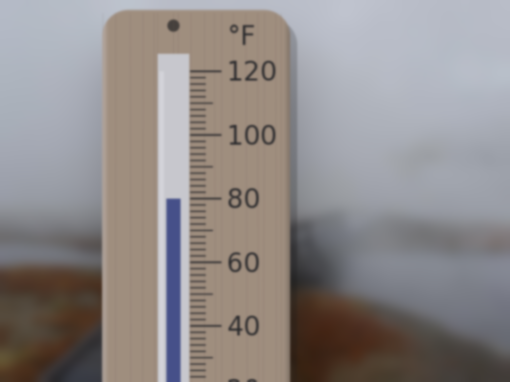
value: 80
